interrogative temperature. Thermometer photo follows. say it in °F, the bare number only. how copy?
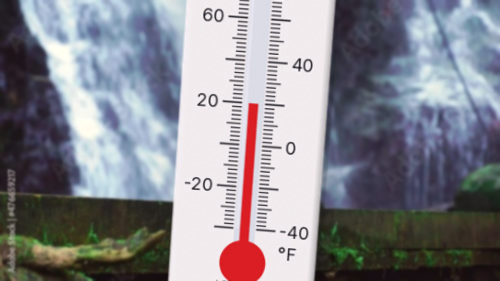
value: 20
